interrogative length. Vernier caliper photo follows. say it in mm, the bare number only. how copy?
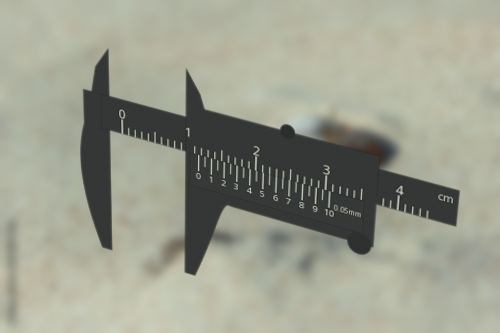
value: 11.6
